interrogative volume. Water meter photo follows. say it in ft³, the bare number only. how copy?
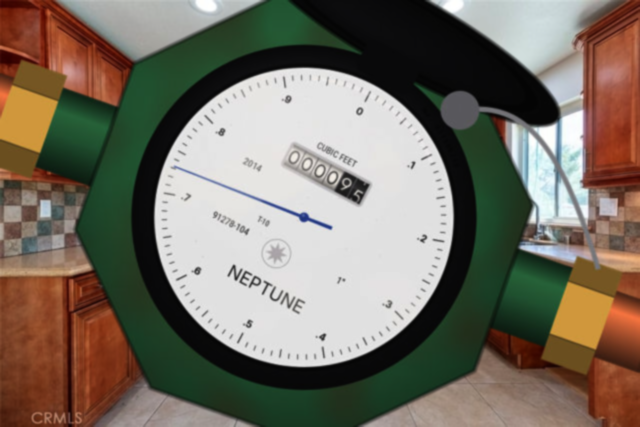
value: 94.73
